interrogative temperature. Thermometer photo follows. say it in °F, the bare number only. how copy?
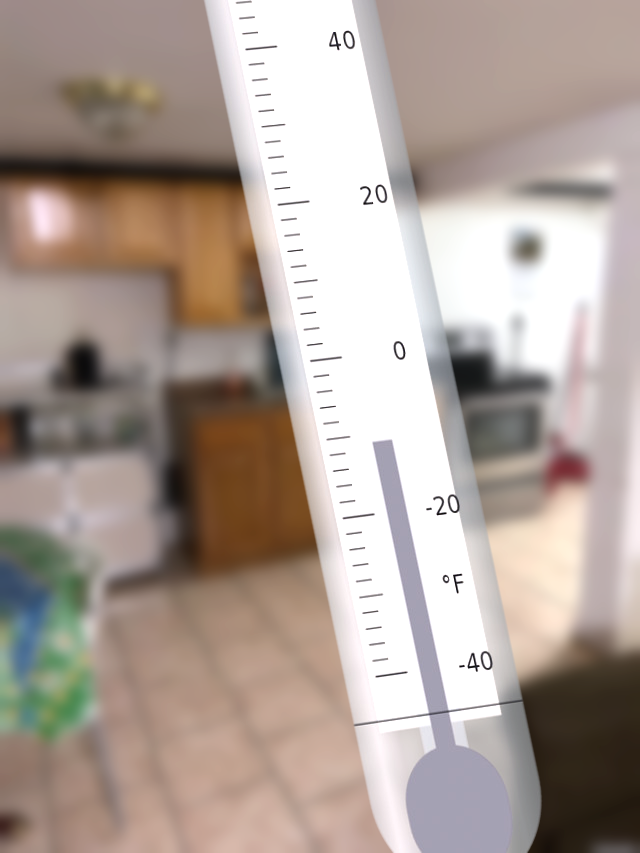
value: -11
